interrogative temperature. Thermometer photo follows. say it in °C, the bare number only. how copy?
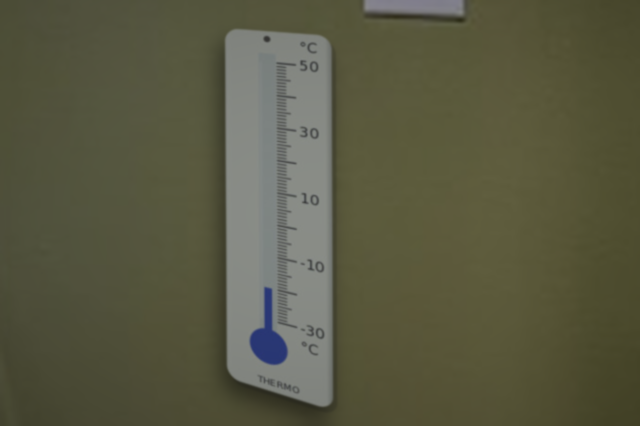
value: -20
